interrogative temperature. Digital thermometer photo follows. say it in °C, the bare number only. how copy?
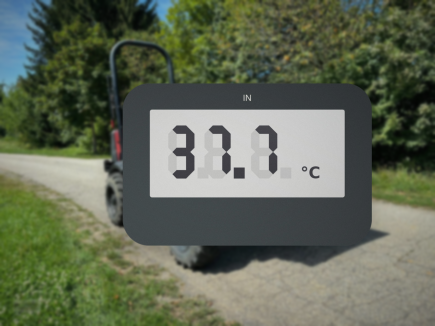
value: 37.7
